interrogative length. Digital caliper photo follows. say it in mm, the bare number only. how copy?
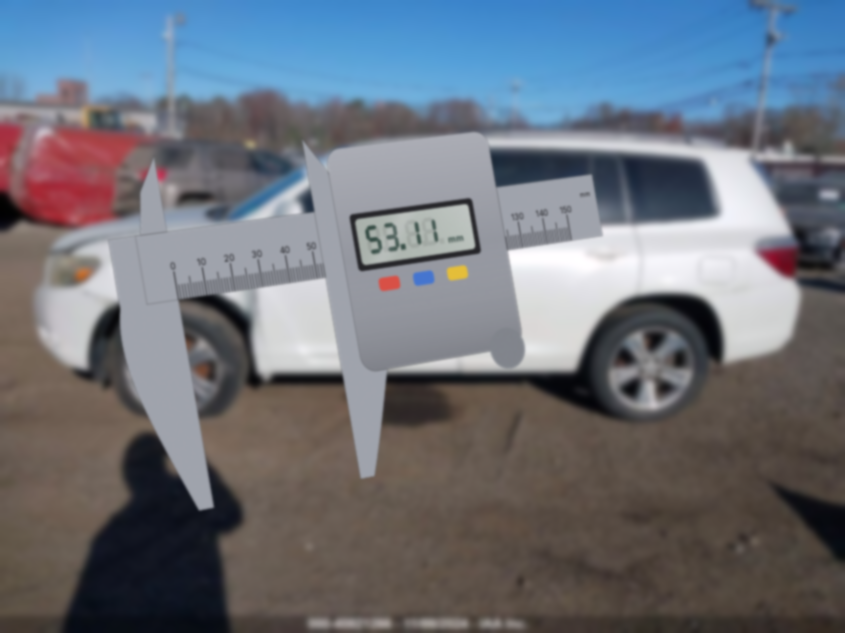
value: 53.11
